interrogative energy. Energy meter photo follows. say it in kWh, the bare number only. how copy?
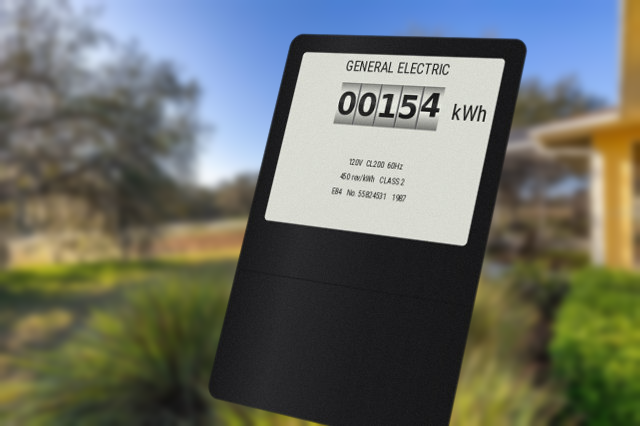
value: 154
